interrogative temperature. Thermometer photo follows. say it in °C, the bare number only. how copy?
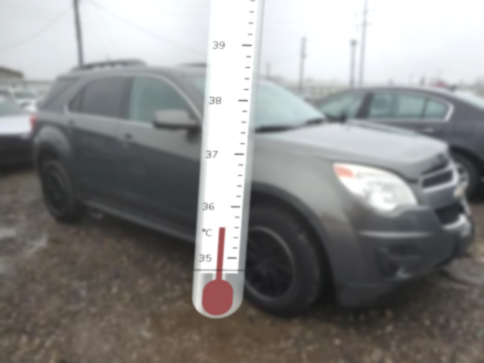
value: 35.6
